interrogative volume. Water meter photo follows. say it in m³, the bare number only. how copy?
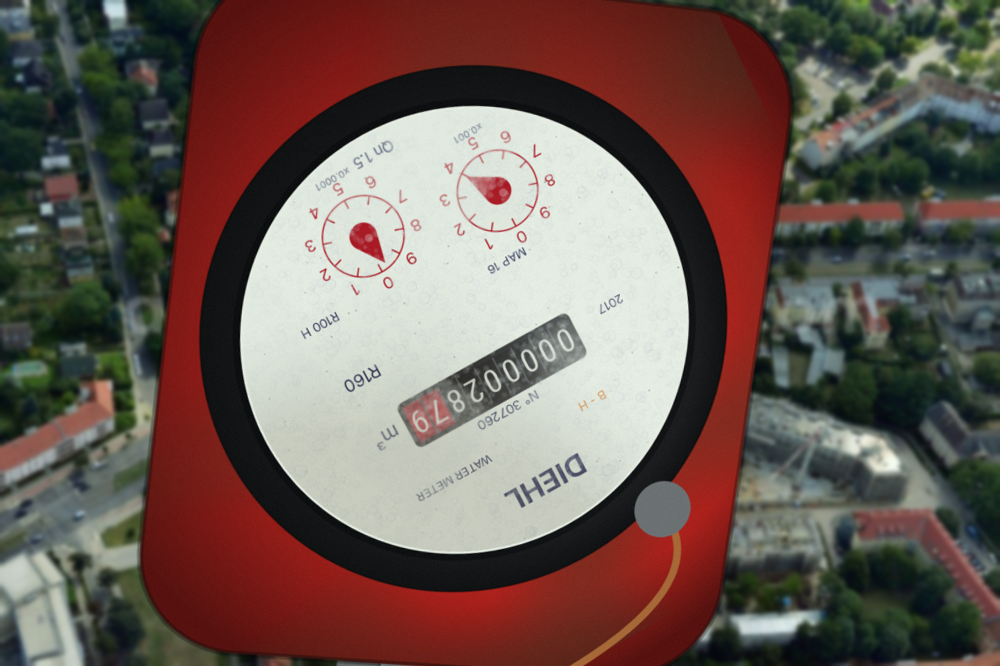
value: 28.7939
